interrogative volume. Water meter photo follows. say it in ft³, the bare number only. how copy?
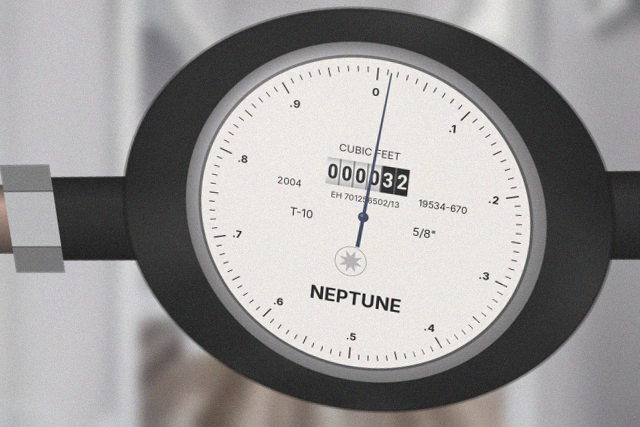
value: 32.01
